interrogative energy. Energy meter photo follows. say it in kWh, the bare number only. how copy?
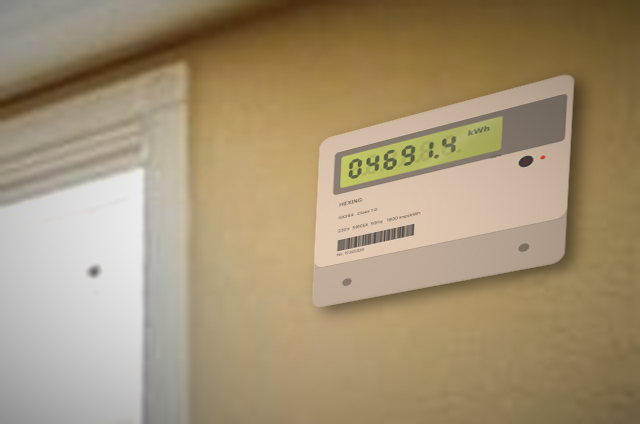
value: 4691.4
